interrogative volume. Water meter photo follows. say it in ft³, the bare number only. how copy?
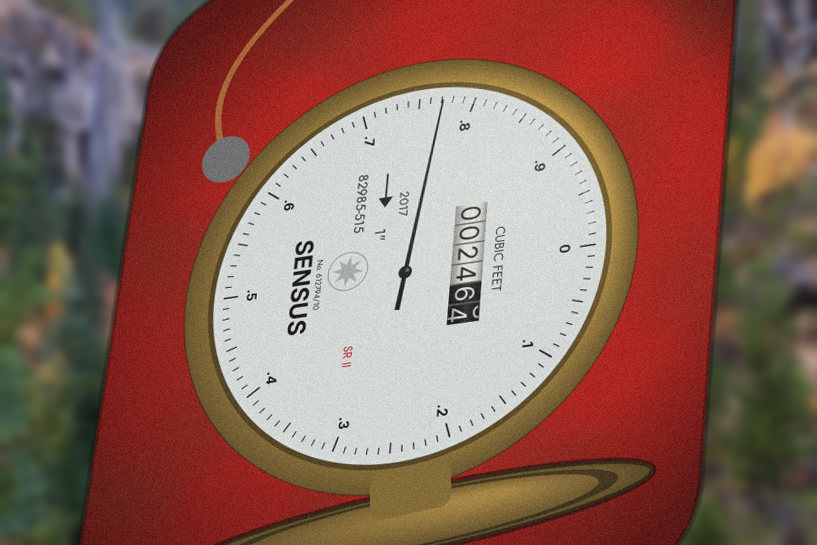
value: 2463.77
